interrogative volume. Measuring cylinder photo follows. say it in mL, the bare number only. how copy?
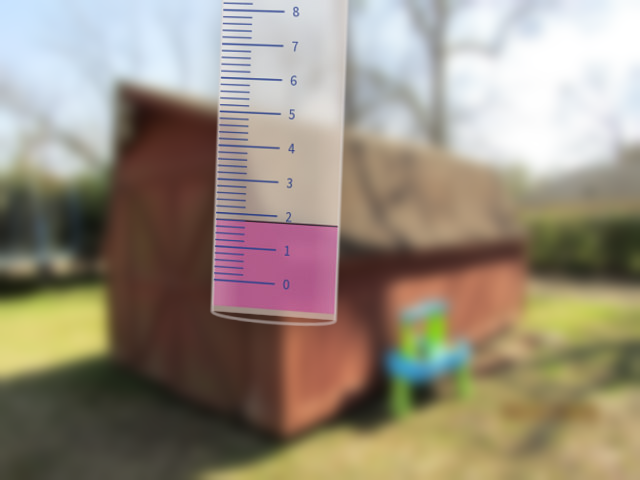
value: 1.8
